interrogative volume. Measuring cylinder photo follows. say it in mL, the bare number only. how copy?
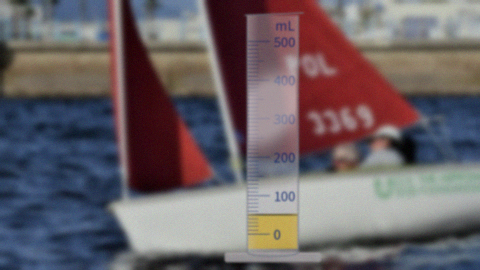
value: 50
